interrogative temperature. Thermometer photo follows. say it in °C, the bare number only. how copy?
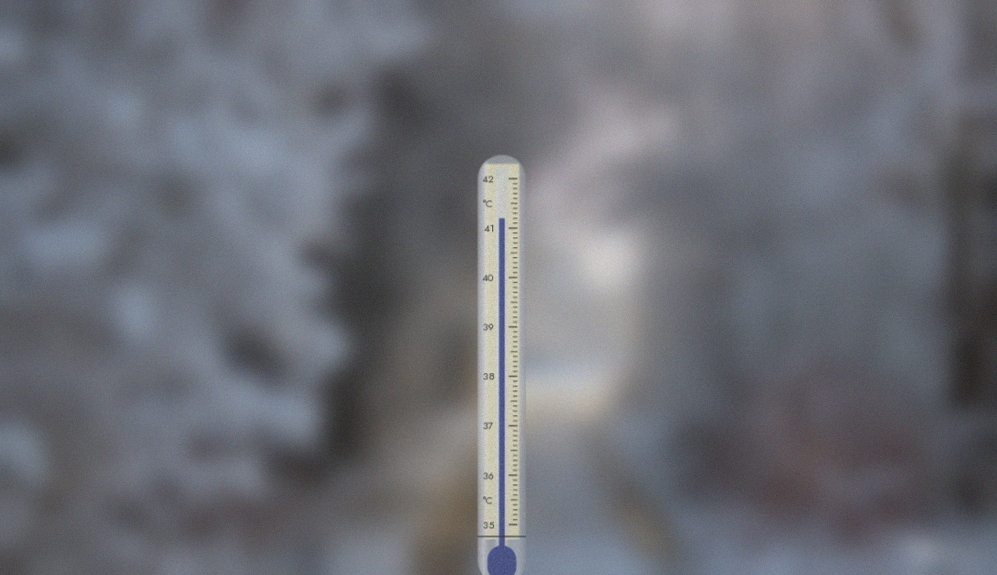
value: 41.2
